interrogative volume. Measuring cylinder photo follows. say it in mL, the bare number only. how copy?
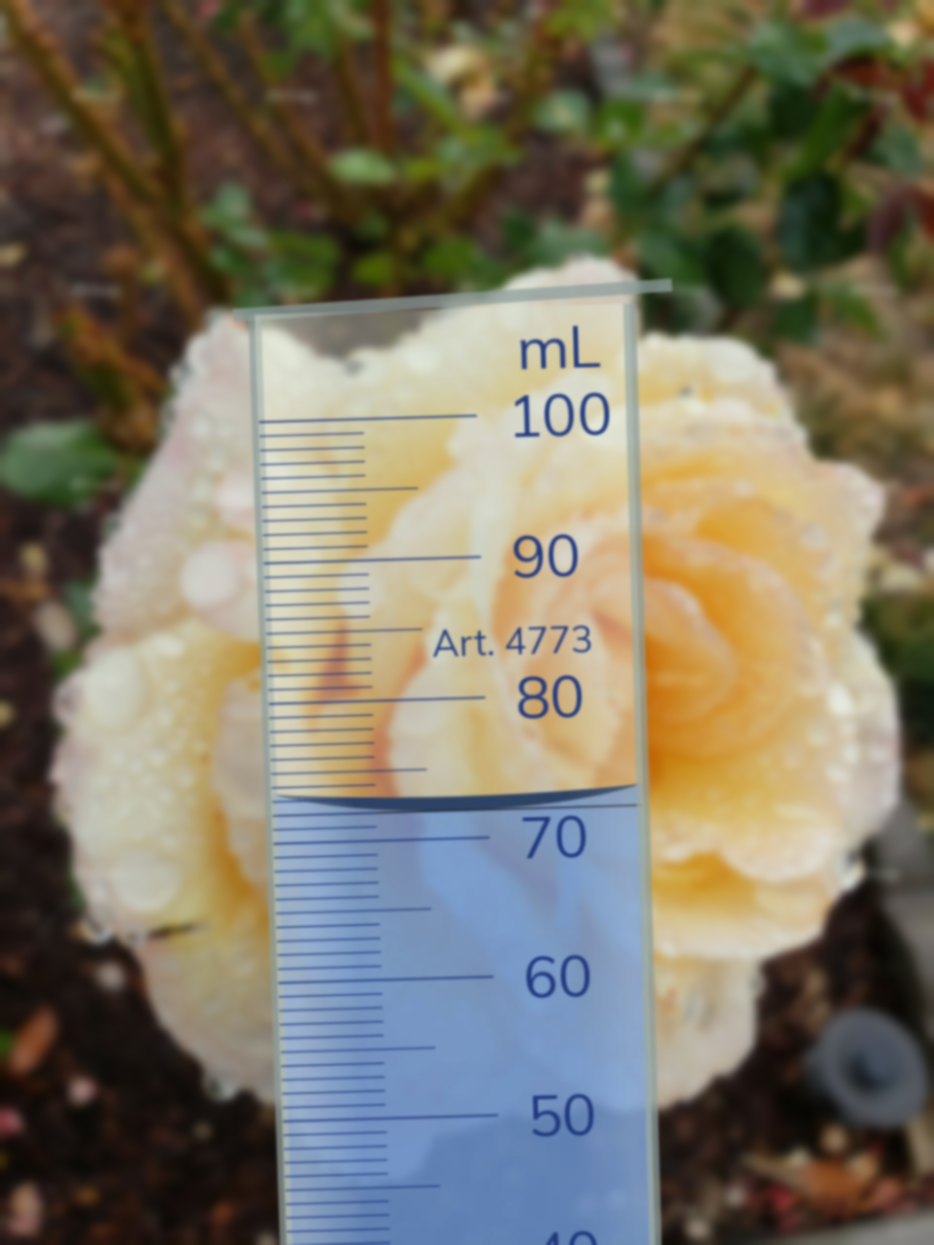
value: 72
